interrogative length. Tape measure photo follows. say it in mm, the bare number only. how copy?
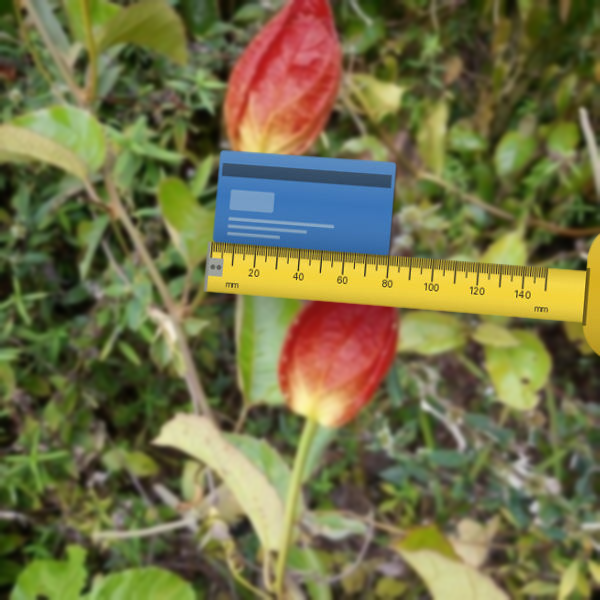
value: 80
